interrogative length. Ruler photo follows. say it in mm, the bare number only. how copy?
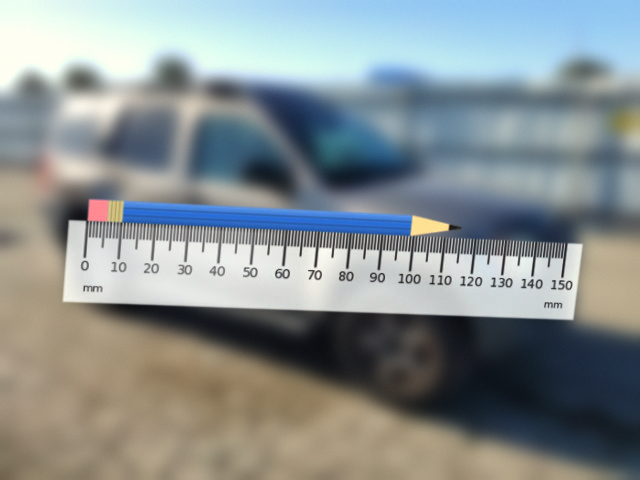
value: 115
